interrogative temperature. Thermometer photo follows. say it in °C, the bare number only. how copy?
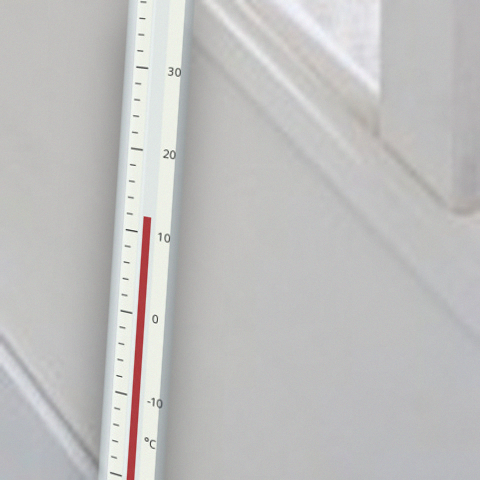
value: 12
